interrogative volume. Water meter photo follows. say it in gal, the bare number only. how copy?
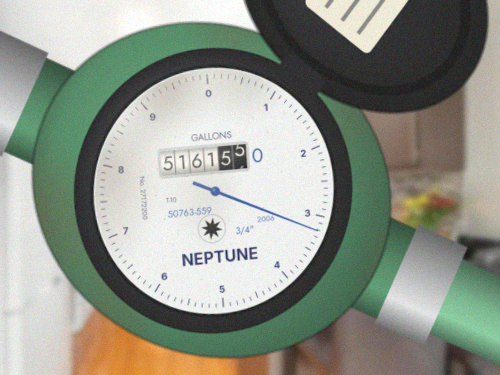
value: 5161553.2
